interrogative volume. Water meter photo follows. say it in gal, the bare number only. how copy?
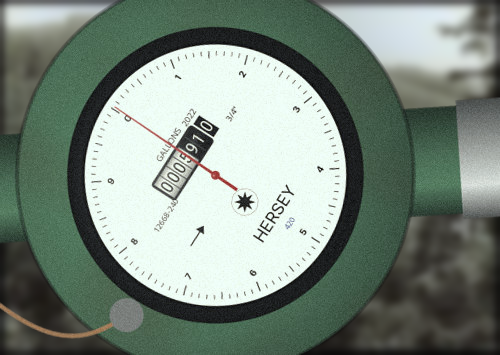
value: 5910.0
